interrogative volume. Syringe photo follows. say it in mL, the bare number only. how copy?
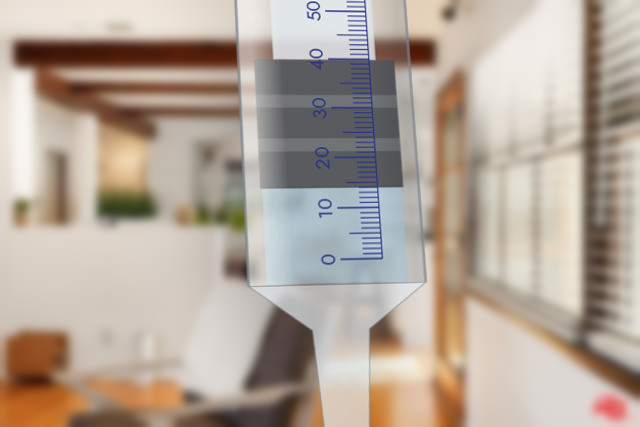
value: 14
